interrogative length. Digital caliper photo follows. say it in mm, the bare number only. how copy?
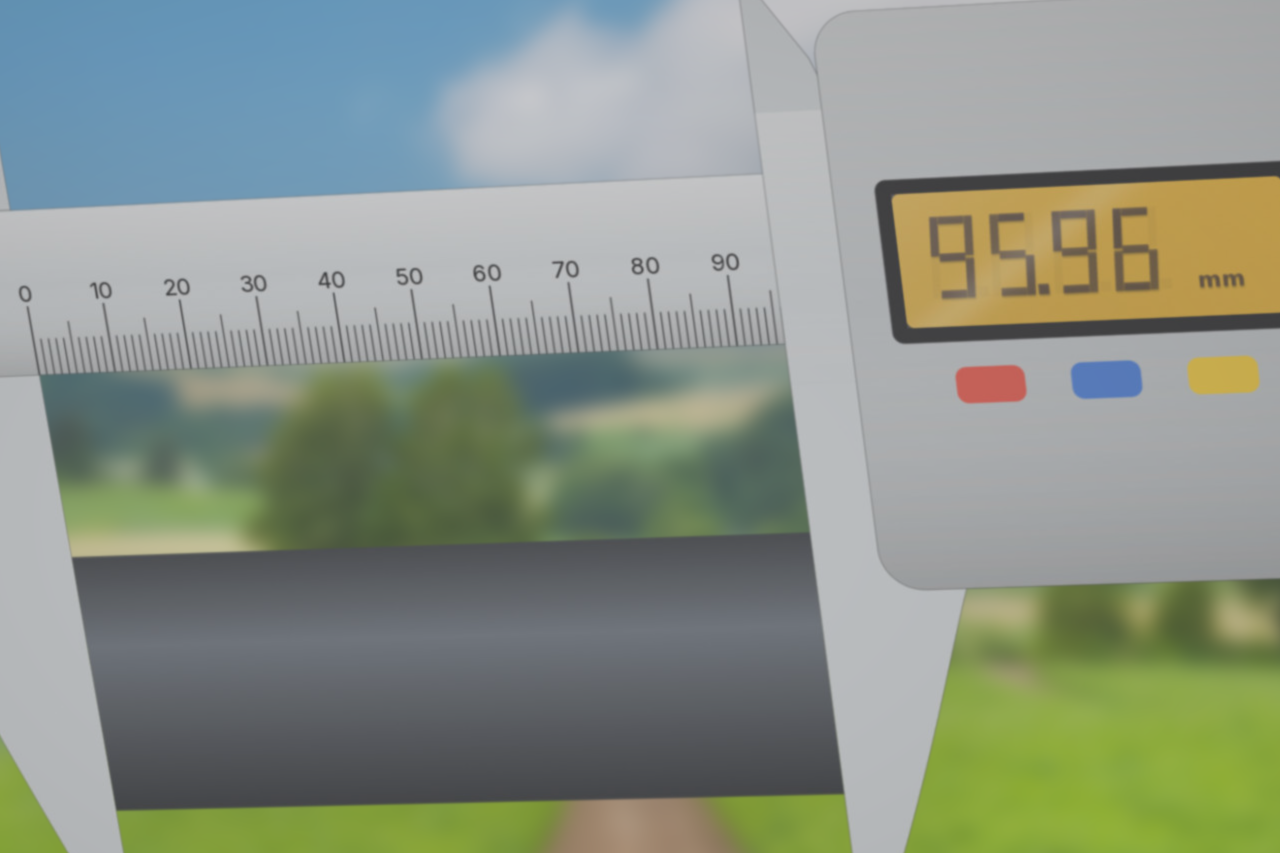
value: 95.96
